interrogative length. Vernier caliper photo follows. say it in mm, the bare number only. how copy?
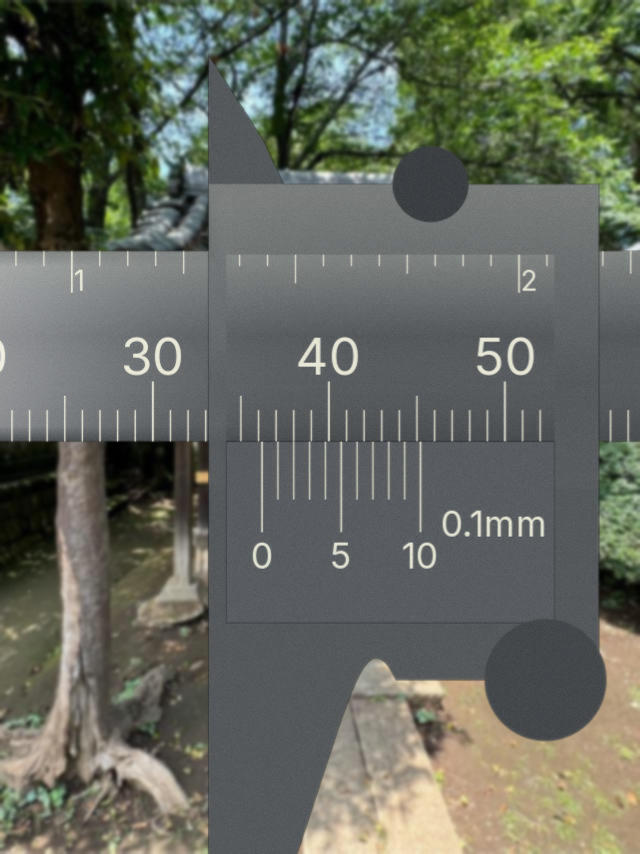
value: 36.2
